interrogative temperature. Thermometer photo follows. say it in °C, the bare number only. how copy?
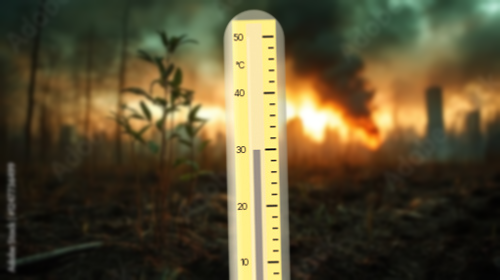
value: 30
